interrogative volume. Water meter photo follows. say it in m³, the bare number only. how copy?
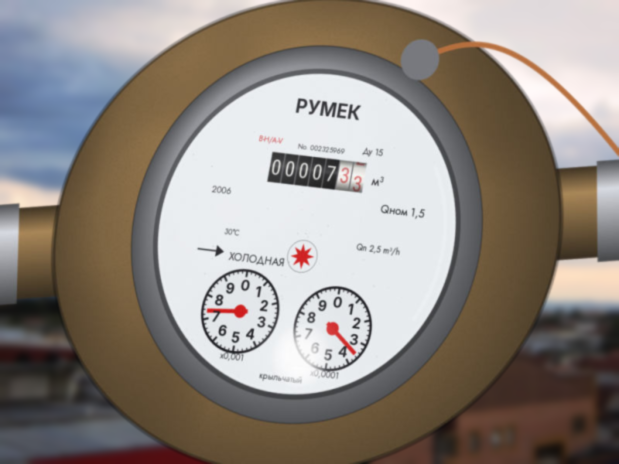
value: 7.3273
